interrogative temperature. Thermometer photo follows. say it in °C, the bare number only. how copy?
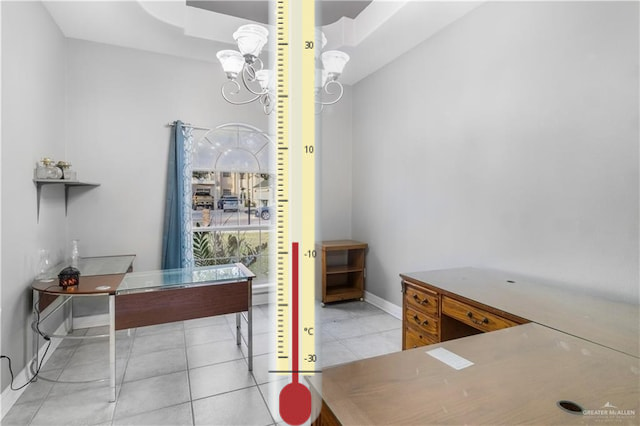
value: -8
